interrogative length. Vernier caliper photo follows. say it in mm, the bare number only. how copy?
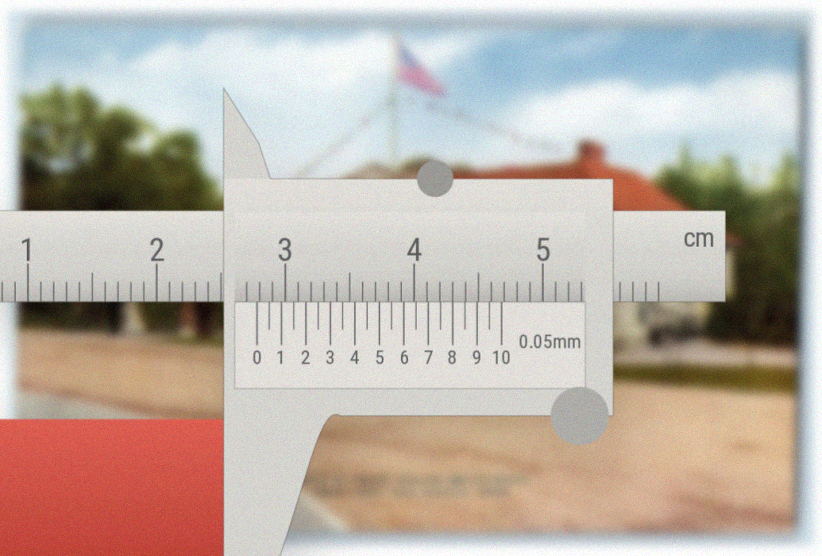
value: 27.8
